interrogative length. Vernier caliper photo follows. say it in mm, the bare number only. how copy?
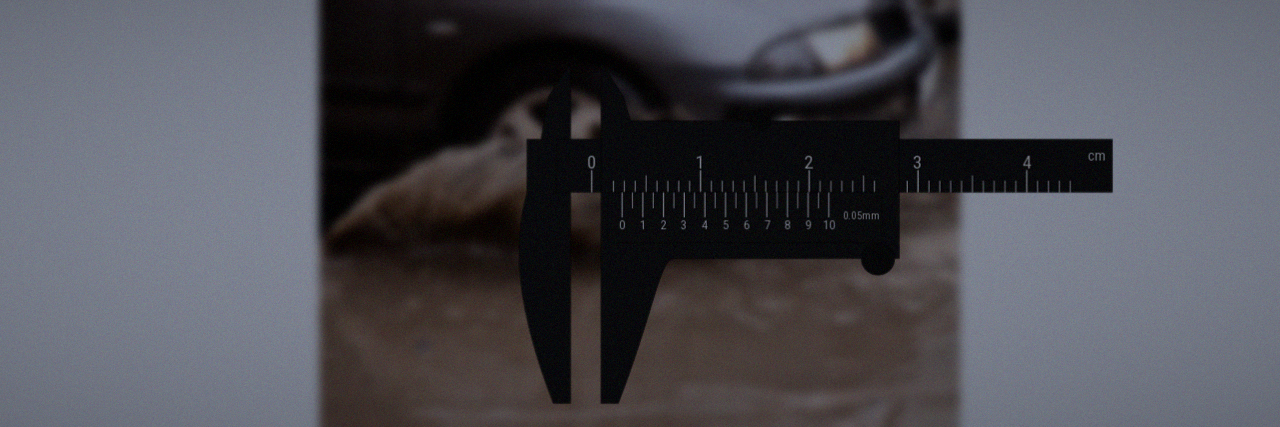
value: 2.8
